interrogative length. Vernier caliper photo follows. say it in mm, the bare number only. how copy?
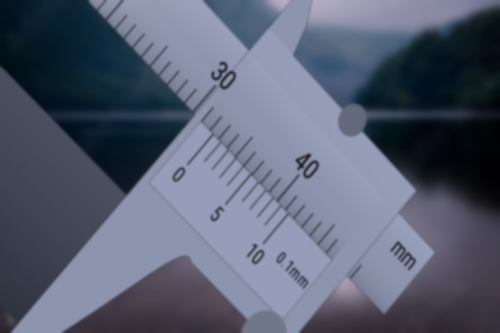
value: 32.4
